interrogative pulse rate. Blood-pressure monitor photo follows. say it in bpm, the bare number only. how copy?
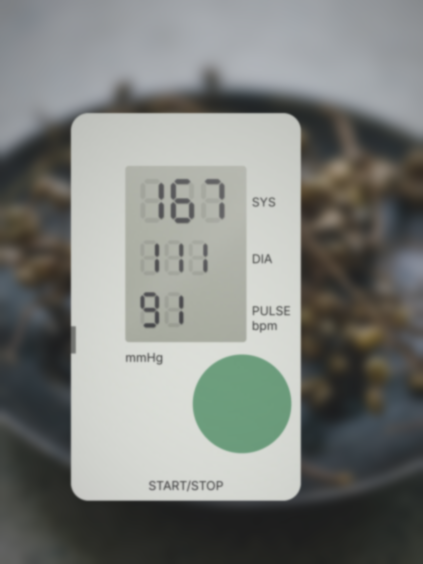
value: 91
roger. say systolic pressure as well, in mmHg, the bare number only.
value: 167
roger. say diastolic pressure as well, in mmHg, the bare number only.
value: 111
